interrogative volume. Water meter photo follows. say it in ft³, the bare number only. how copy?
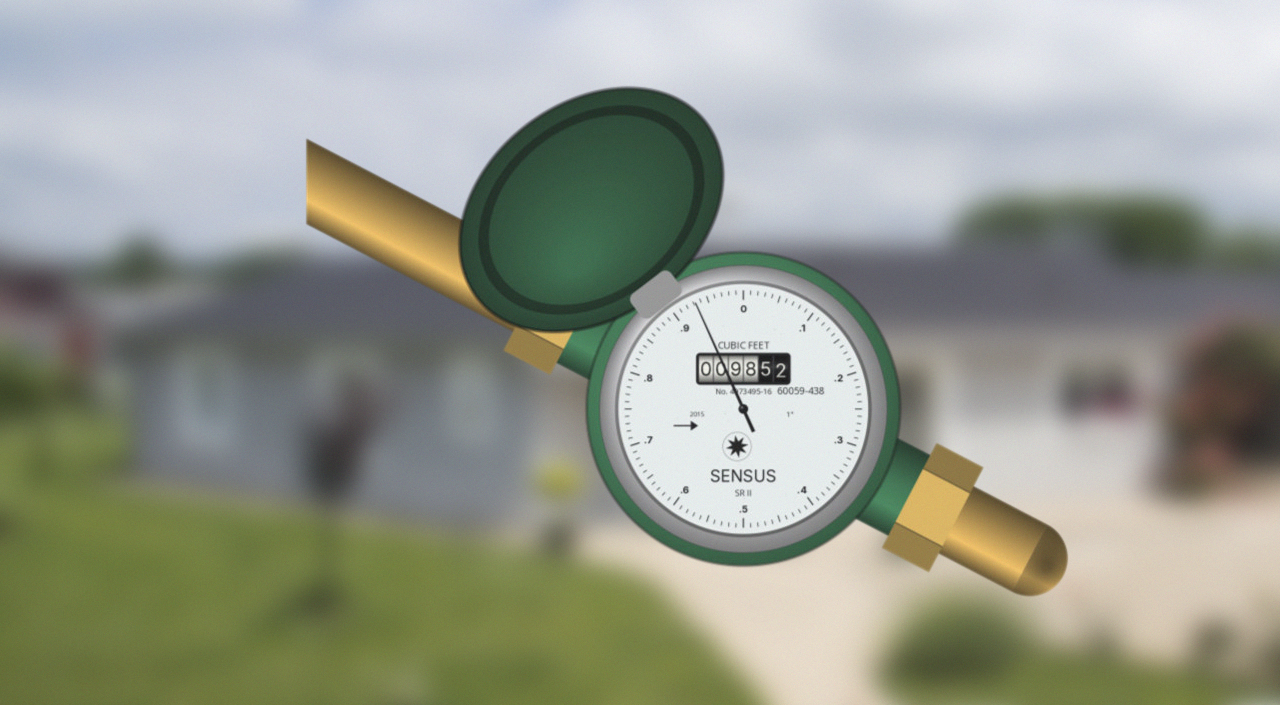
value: 9851.93
